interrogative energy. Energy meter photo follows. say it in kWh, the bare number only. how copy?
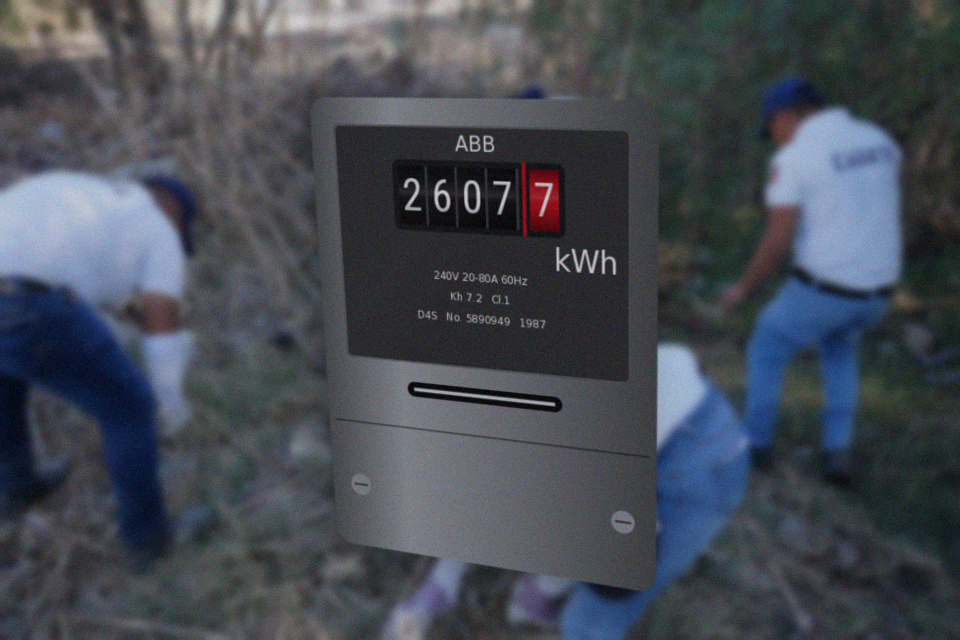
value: 2607.7
